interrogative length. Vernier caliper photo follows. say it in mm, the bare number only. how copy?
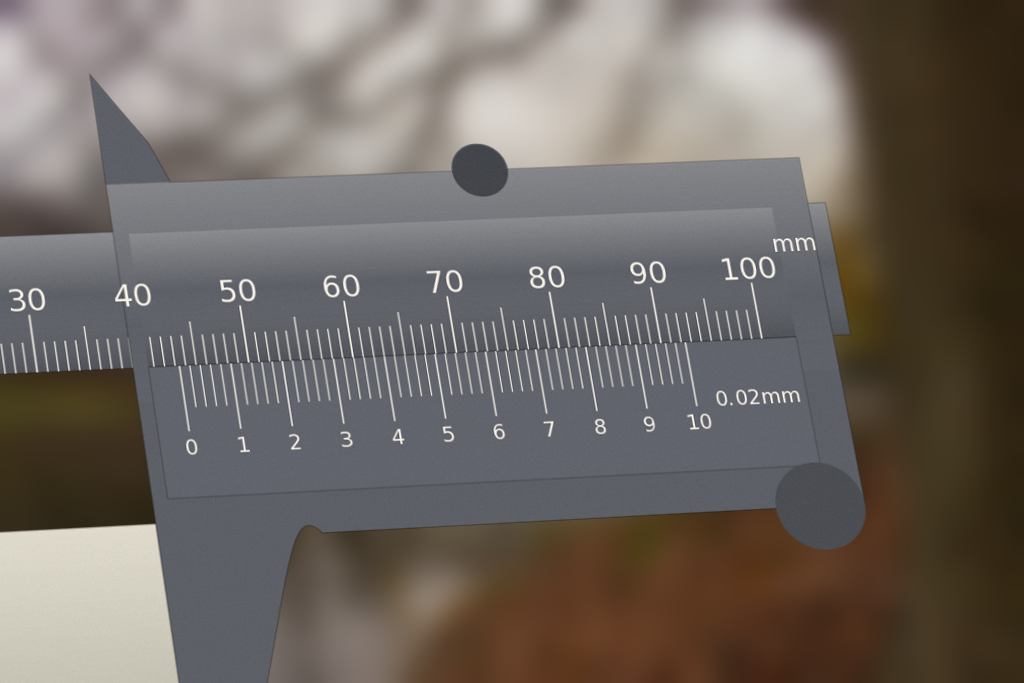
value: 43.4
